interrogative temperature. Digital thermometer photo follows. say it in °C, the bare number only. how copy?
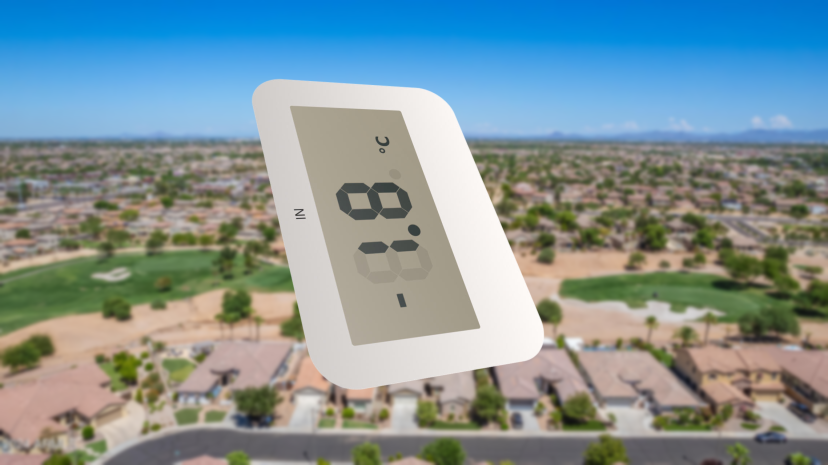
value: -1.8
